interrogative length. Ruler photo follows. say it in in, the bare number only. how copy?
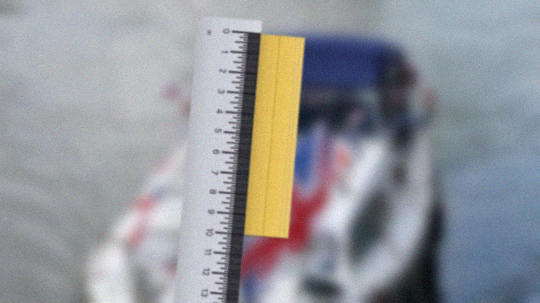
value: 10
